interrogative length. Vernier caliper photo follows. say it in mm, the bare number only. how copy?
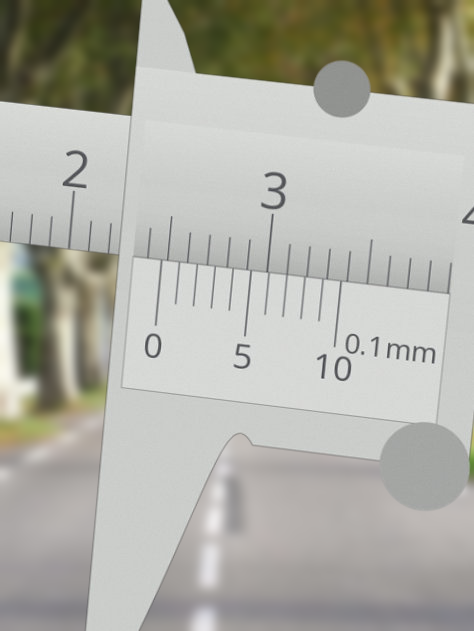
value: 24.7
